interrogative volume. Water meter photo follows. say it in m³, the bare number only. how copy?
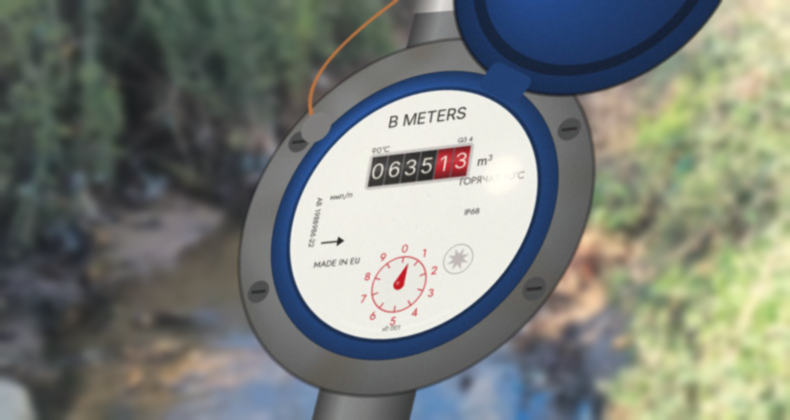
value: 635.130
